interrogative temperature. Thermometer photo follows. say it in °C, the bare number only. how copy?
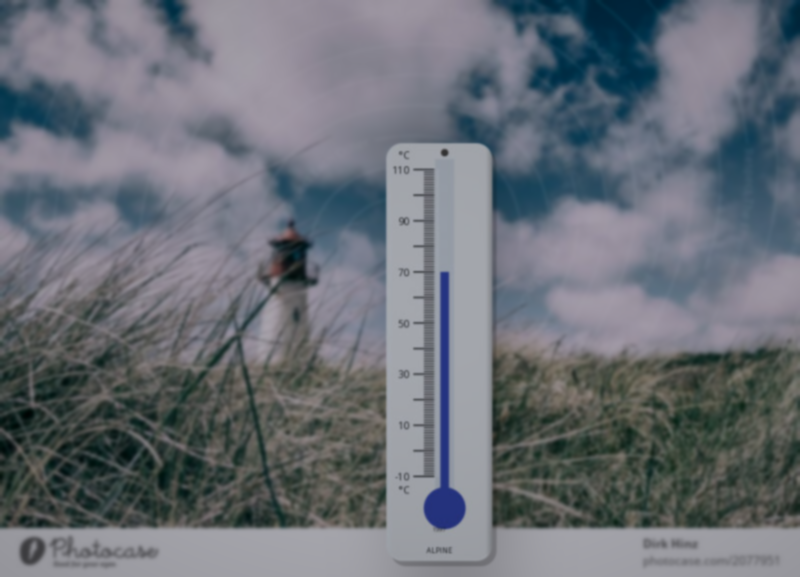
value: 70
